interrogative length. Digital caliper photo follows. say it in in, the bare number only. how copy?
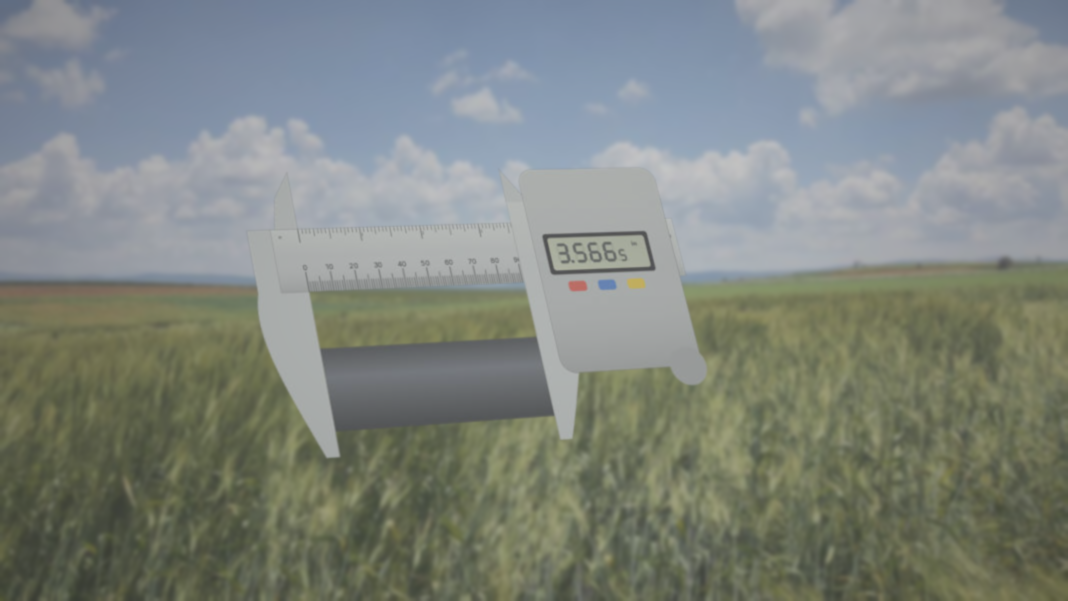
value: 3.5665
